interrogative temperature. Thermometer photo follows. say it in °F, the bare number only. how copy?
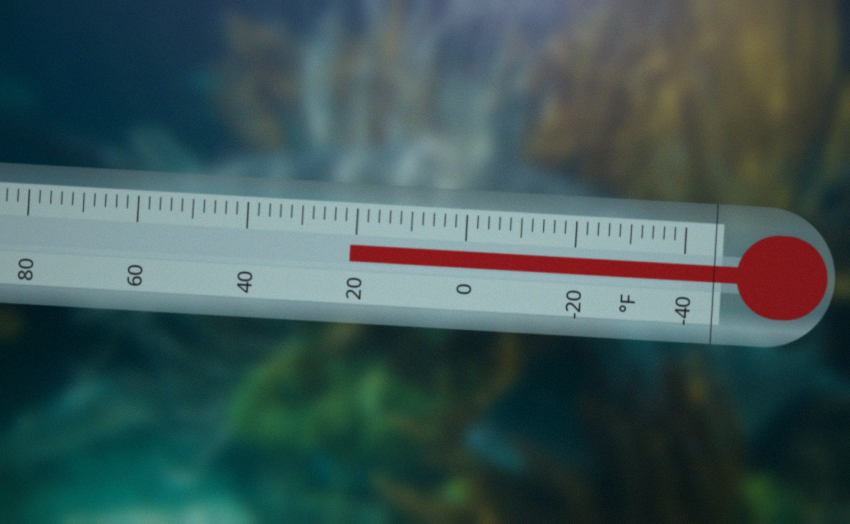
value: 21
